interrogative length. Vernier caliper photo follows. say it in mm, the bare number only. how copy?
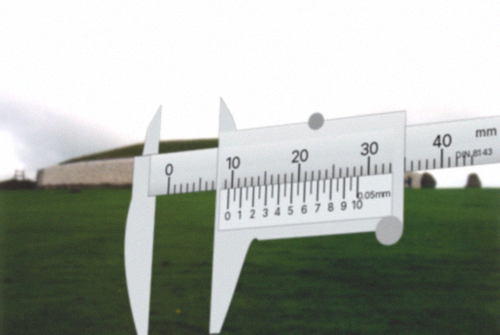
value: 9.5
